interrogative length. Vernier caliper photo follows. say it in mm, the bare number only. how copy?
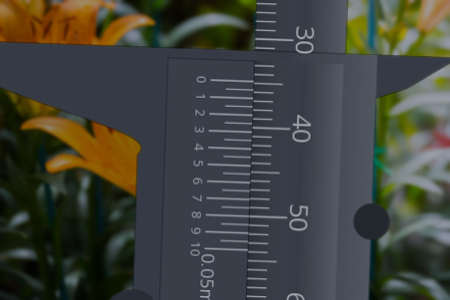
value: 34.8
